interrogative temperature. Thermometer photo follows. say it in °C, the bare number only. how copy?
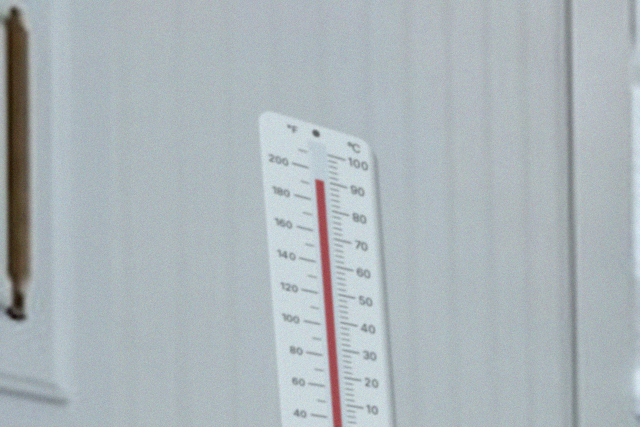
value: 90
